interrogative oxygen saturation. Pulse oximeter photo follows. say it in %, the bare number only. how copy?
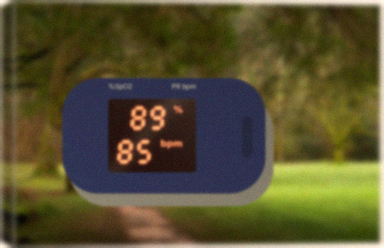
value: 89
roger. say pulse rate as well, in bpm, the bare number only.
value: 85
